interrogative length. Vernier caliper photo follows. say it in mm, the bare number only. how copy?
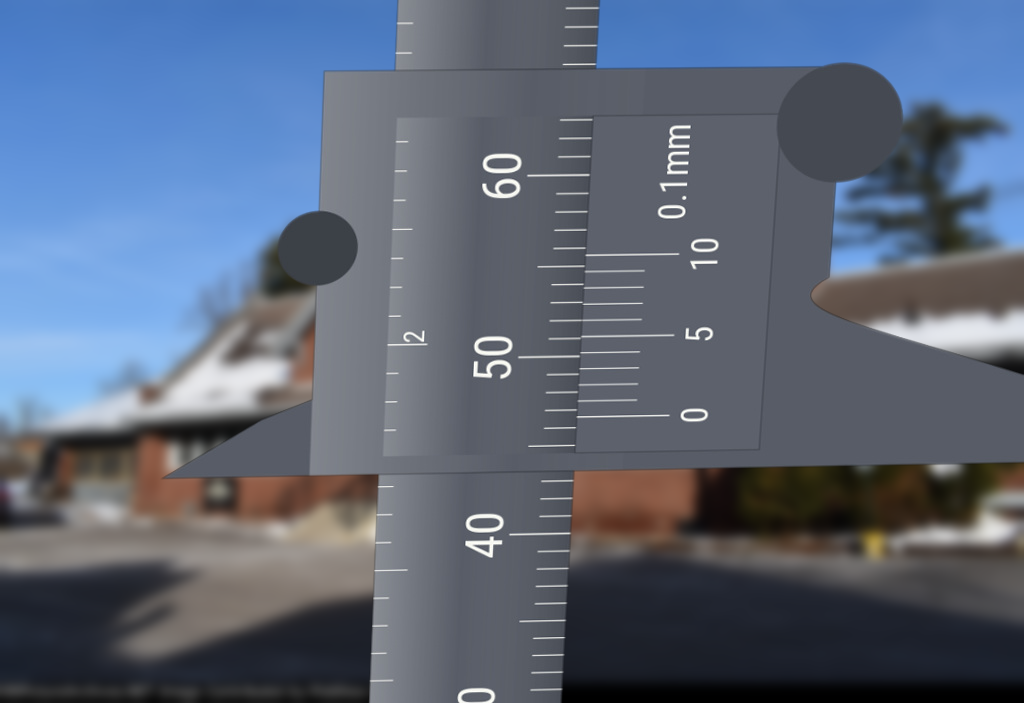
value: 46.6
